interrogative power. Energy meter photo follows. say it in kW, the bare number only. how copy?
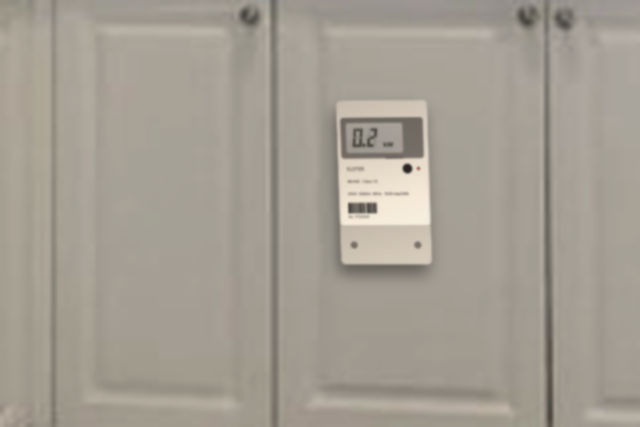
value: 0.2
